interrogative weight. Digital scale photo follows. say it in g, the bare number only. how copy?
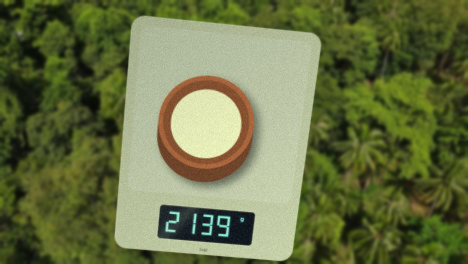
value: 2139
